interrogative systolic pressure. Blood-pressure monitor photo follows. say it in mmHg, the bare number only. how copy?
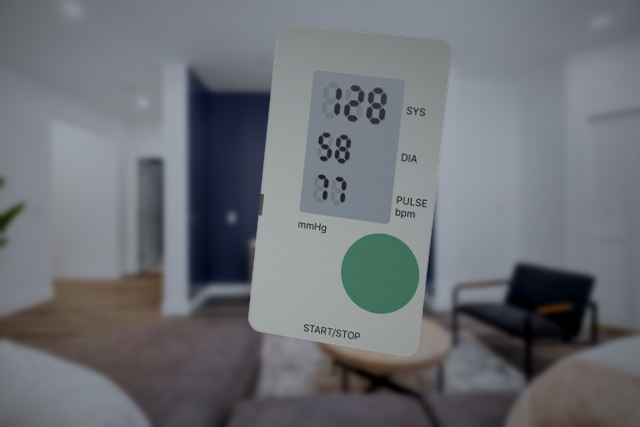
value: 128
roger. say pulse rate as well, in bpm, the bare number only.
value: 77
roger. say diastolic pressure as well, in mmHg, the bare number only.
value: 58
